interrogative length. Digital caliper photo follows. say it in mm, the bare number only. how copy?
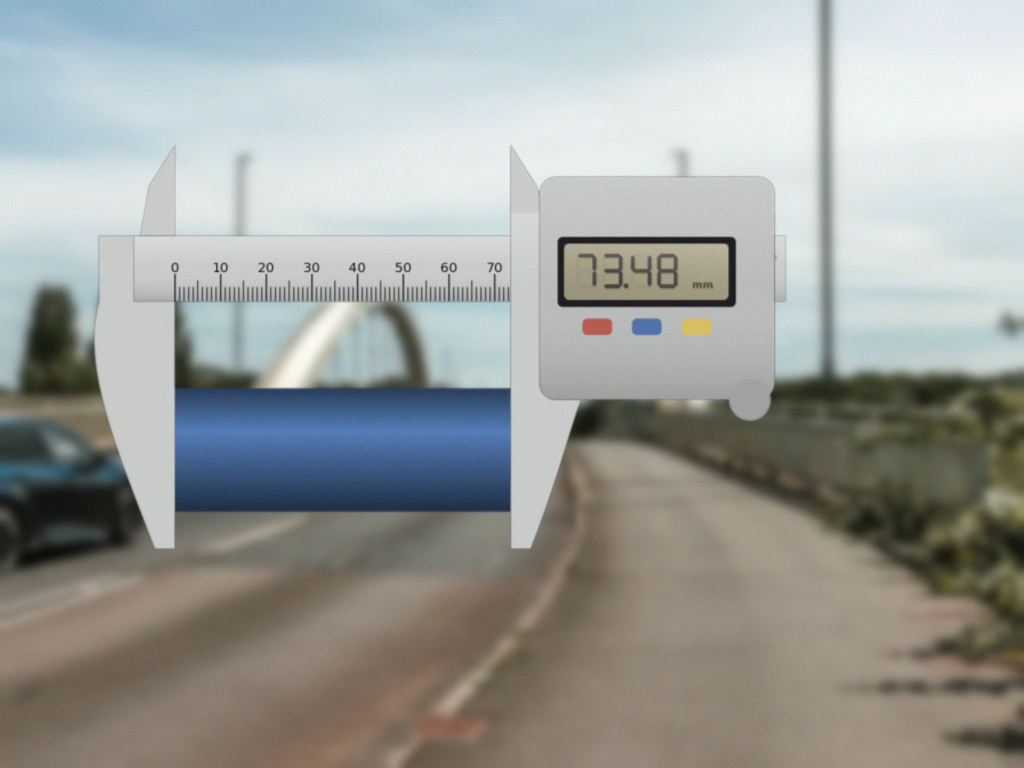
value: 73.48
